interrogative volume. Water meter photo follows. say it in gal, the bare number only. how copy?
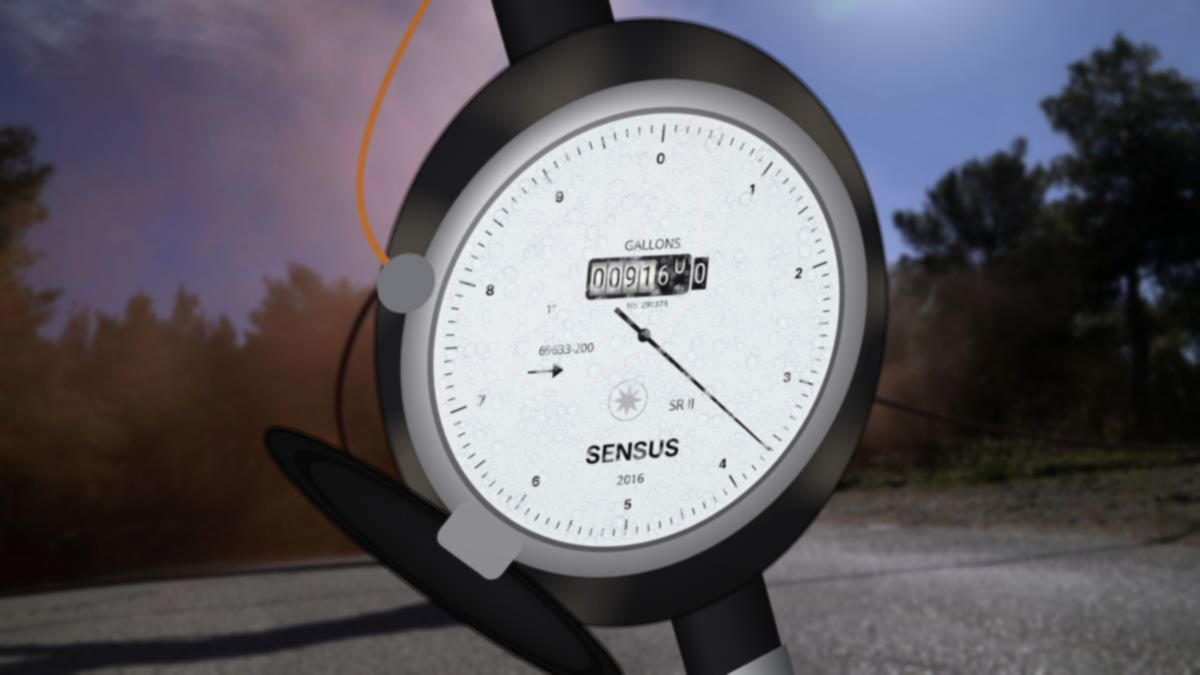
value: 91603.6
